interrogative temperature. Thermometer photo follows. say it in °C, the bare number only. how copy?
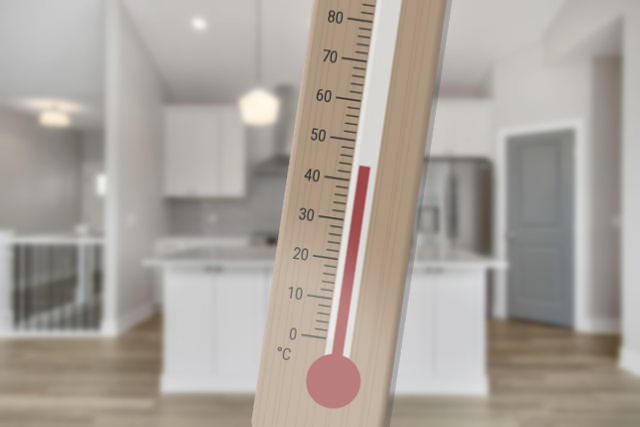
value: 44
